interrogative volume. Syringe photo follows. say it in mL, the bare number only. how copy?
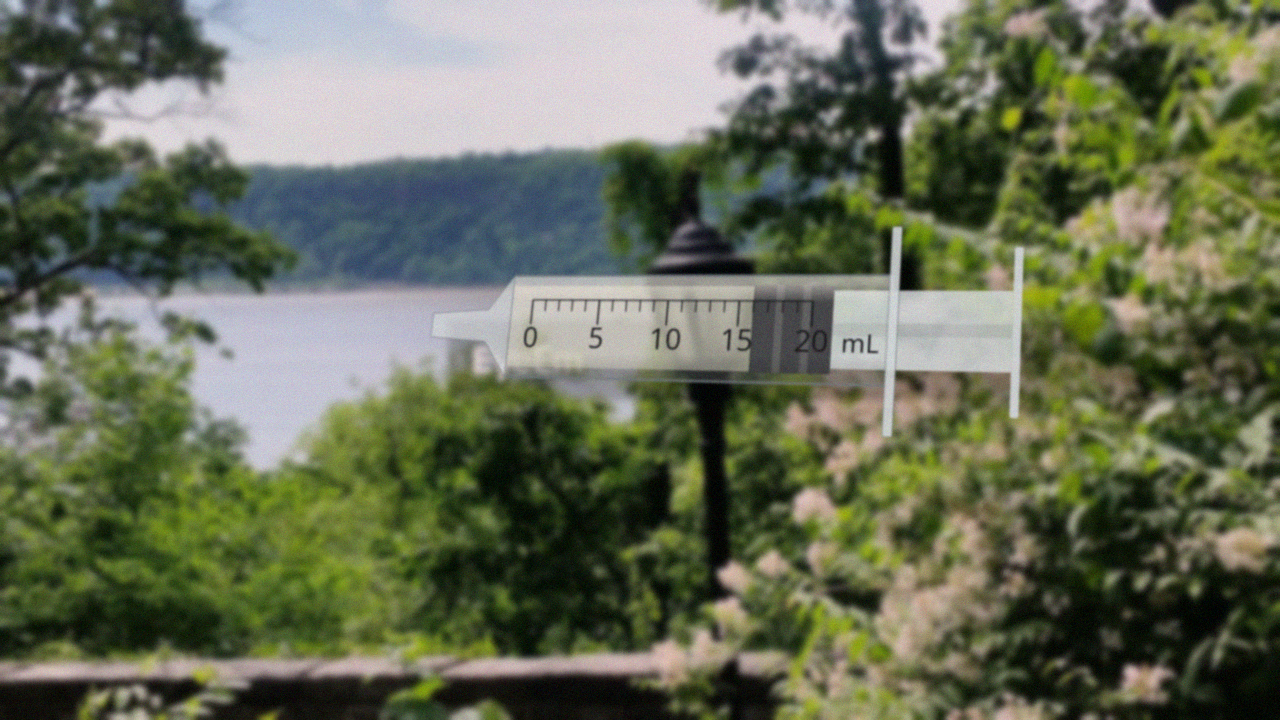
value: 16
